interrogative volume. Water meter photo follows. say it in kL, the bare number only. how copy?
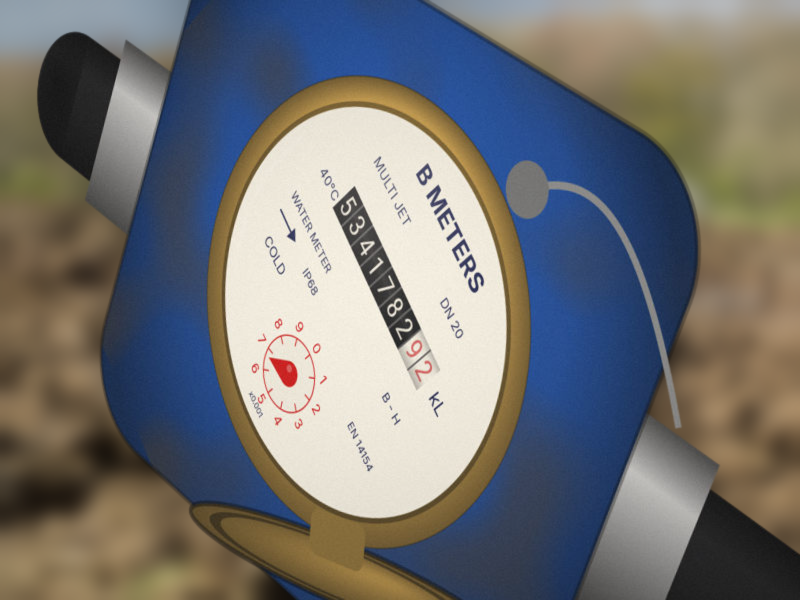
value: 5341782.926
